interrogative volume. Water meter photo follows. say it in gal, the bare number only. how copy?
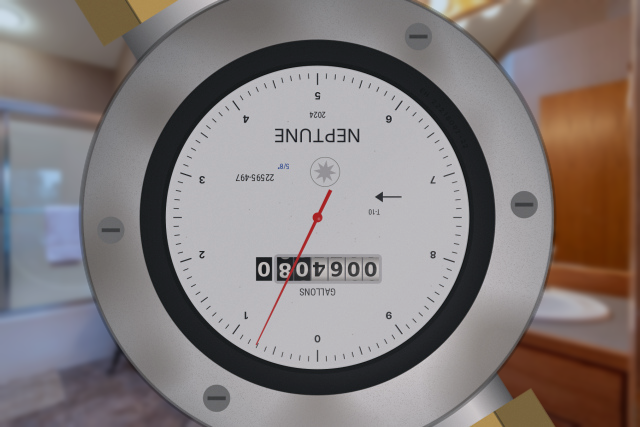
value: 64080.7
